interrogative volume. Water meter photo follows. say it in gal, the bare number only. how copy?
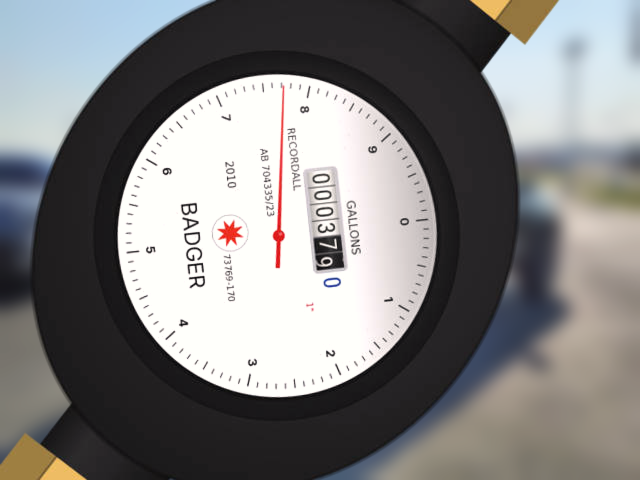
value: 3787.7
